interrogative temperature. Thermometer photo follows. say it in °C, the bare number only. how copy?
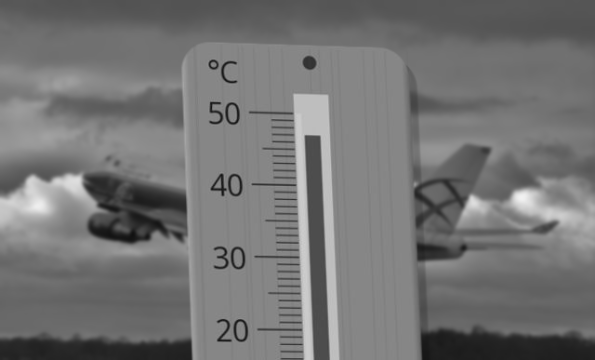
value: 47
